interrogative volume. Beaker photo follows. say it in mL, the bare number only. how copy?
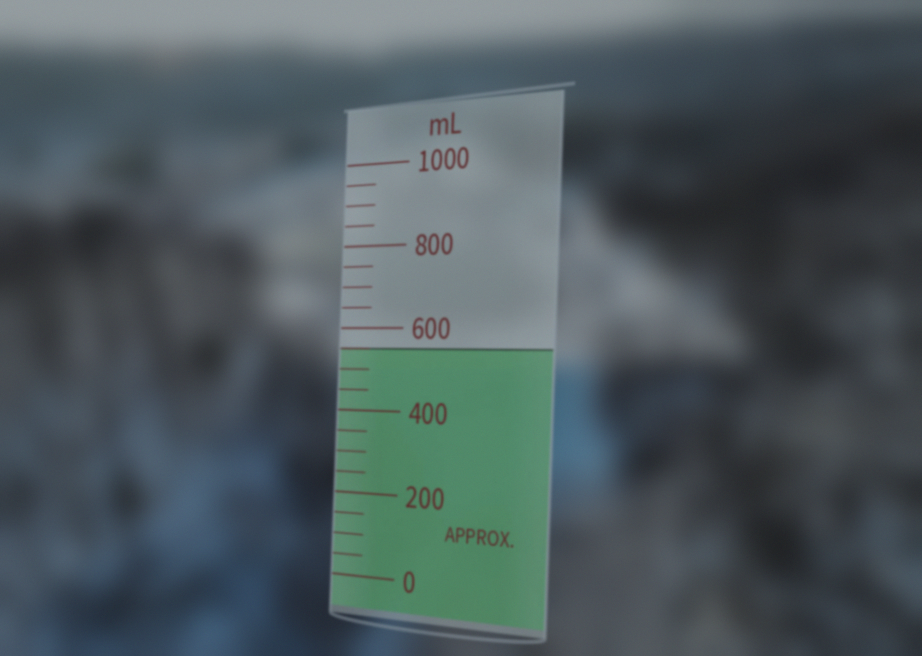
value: 550
